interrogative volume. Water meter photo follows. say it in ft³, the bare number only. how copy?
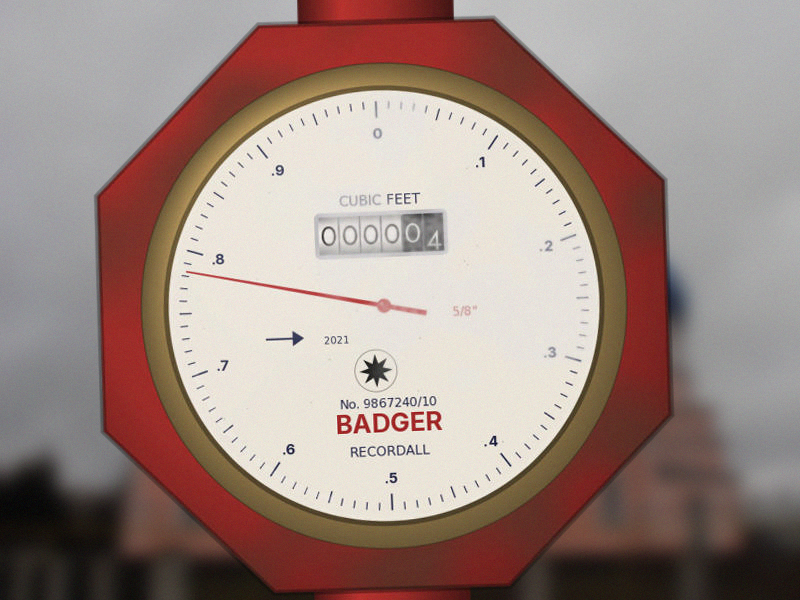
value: 3.78
